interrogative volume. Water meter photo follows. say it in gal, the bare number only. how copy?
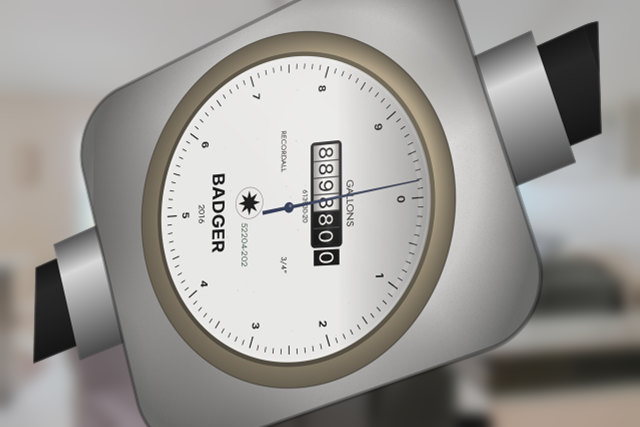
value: 8898799.8
